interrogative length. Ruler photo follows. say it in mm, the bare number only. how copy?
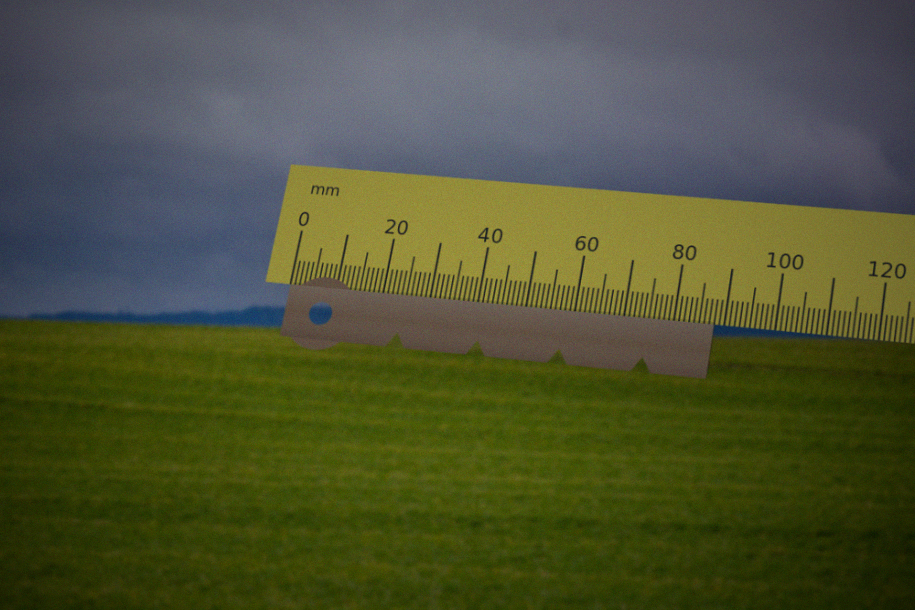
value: 88
